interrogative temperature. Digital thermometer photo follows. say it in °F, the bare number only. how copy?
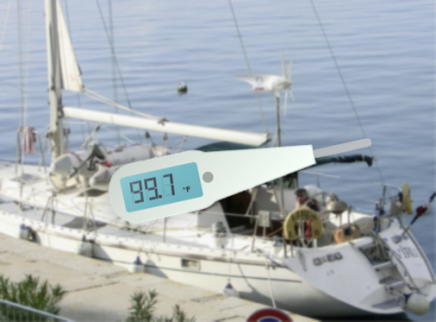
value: 99.7
